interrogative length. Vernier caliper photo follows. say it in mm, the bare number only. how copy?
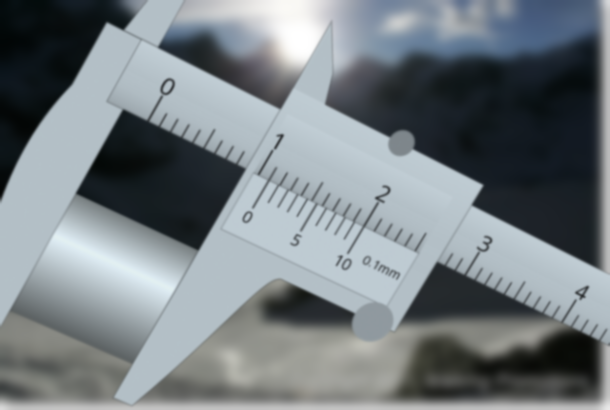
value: 11.0
